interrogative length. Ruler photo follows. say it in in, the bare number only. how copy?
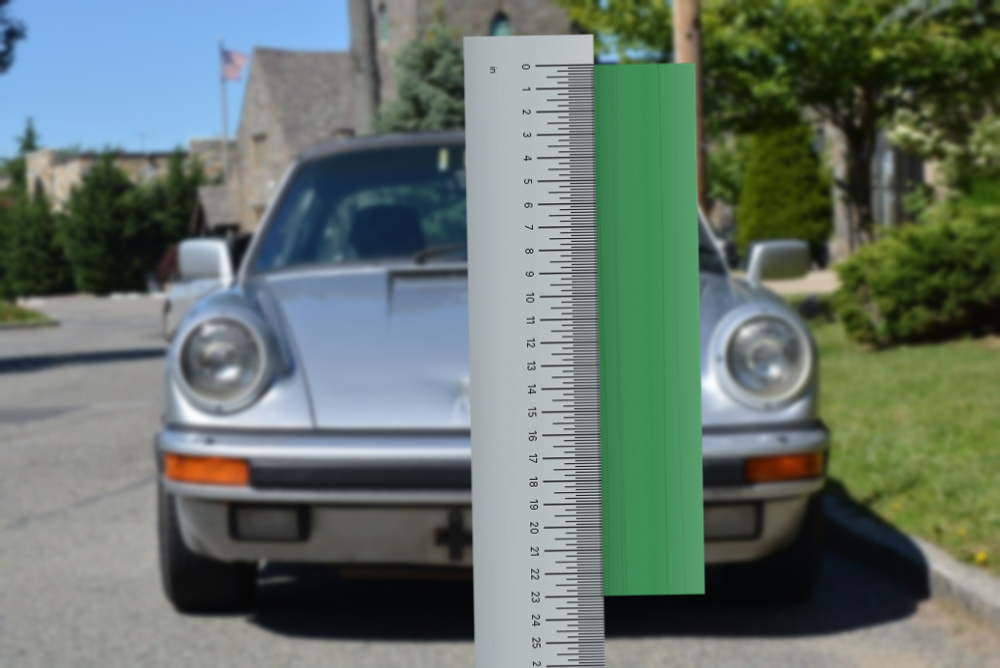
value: 23
